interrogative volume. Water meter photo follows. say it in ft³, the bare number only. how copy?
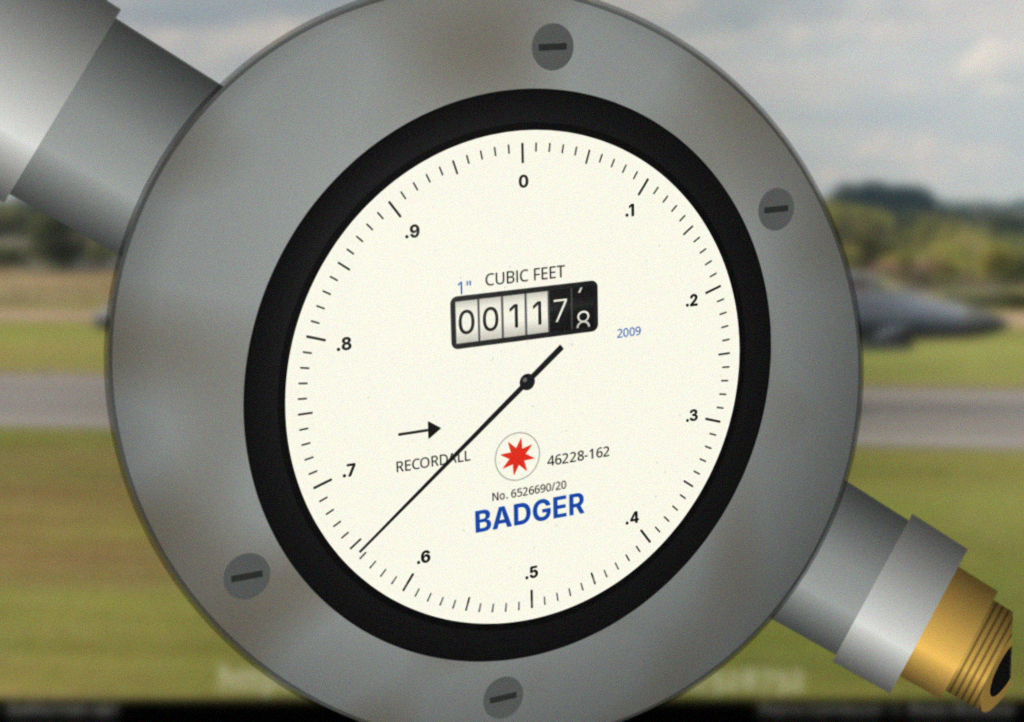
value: 1177.64
